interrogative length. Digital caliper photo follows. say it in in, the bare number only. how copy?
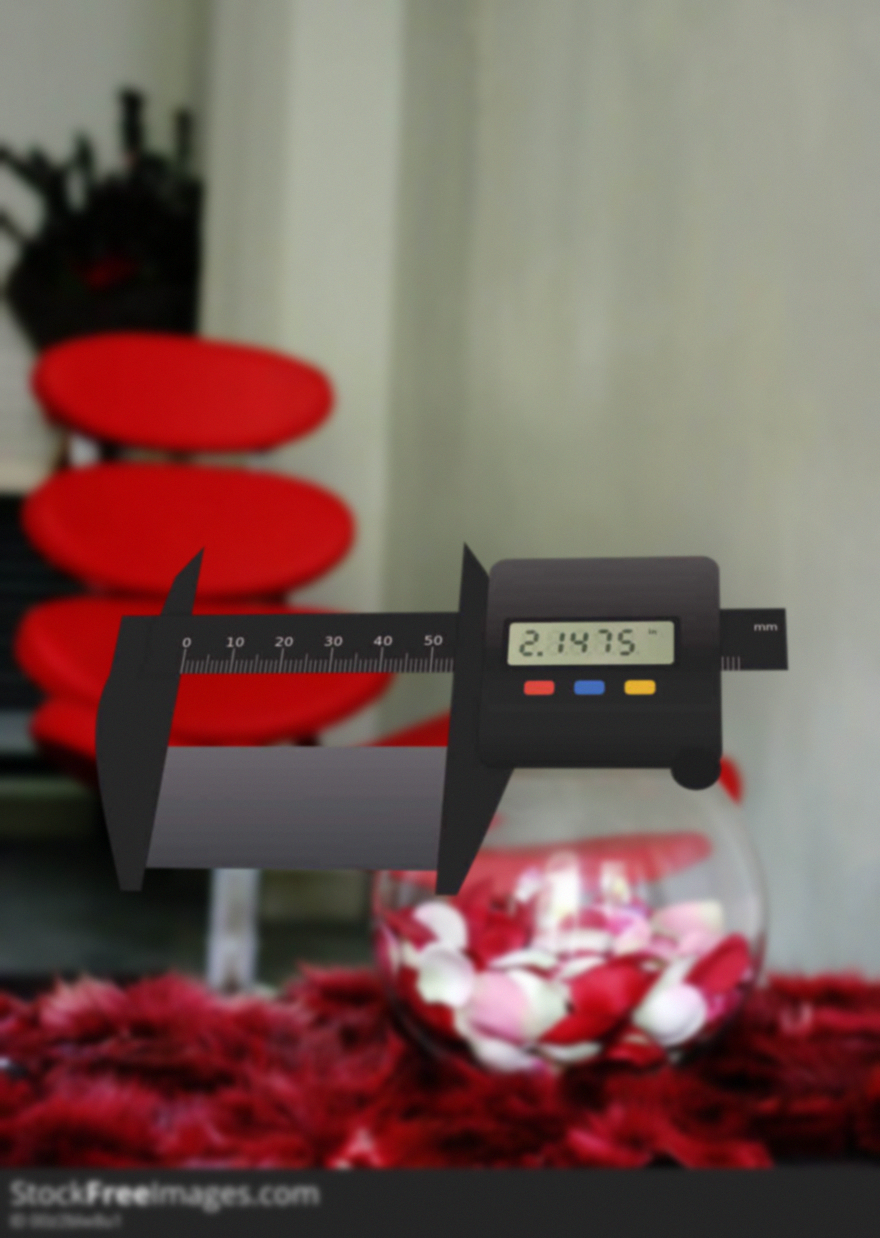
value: 2.1475
